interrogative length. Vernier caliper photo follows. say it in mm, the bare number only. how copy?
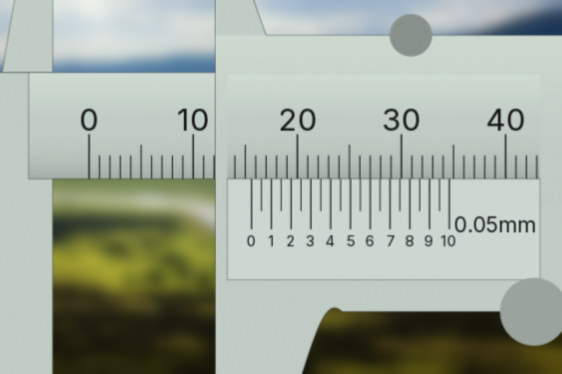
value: 15.6
